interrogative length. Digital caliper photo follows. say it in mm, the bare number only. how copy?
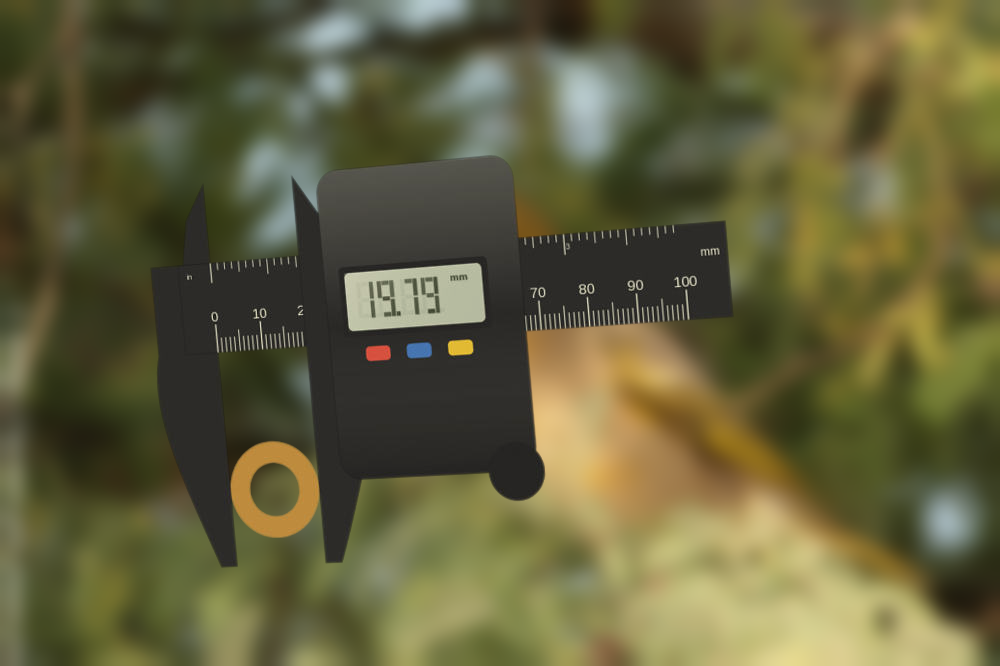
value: 19.79
